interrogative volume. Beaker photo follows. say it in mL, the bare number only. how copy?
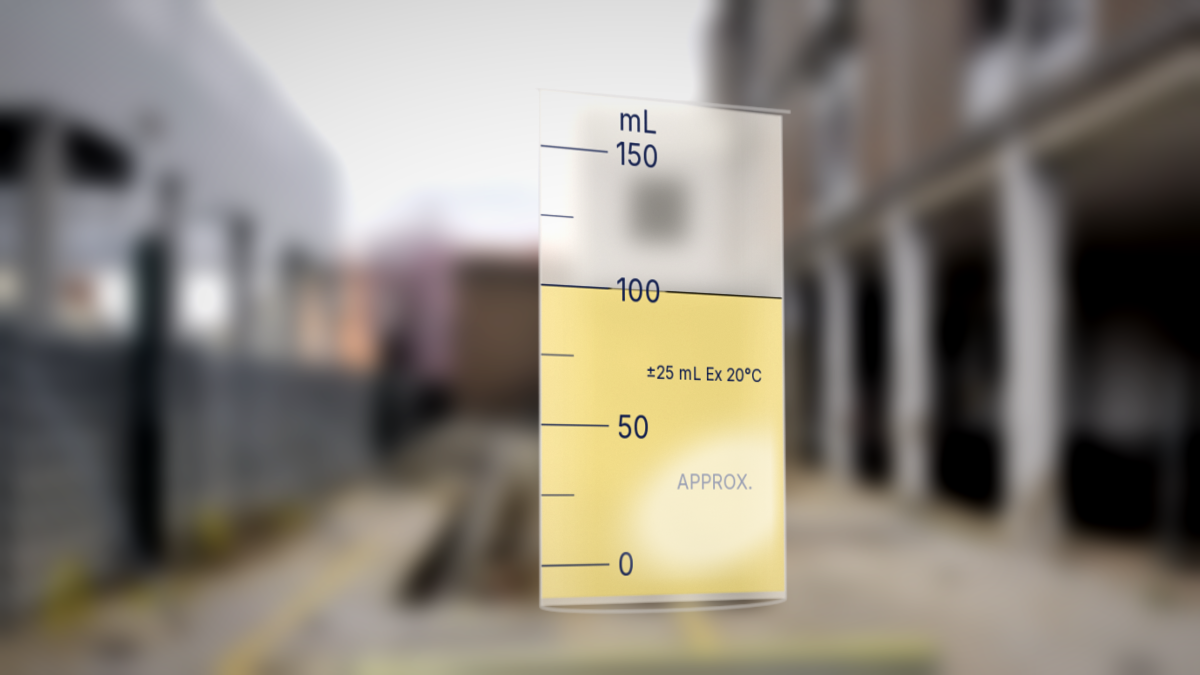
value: 100
